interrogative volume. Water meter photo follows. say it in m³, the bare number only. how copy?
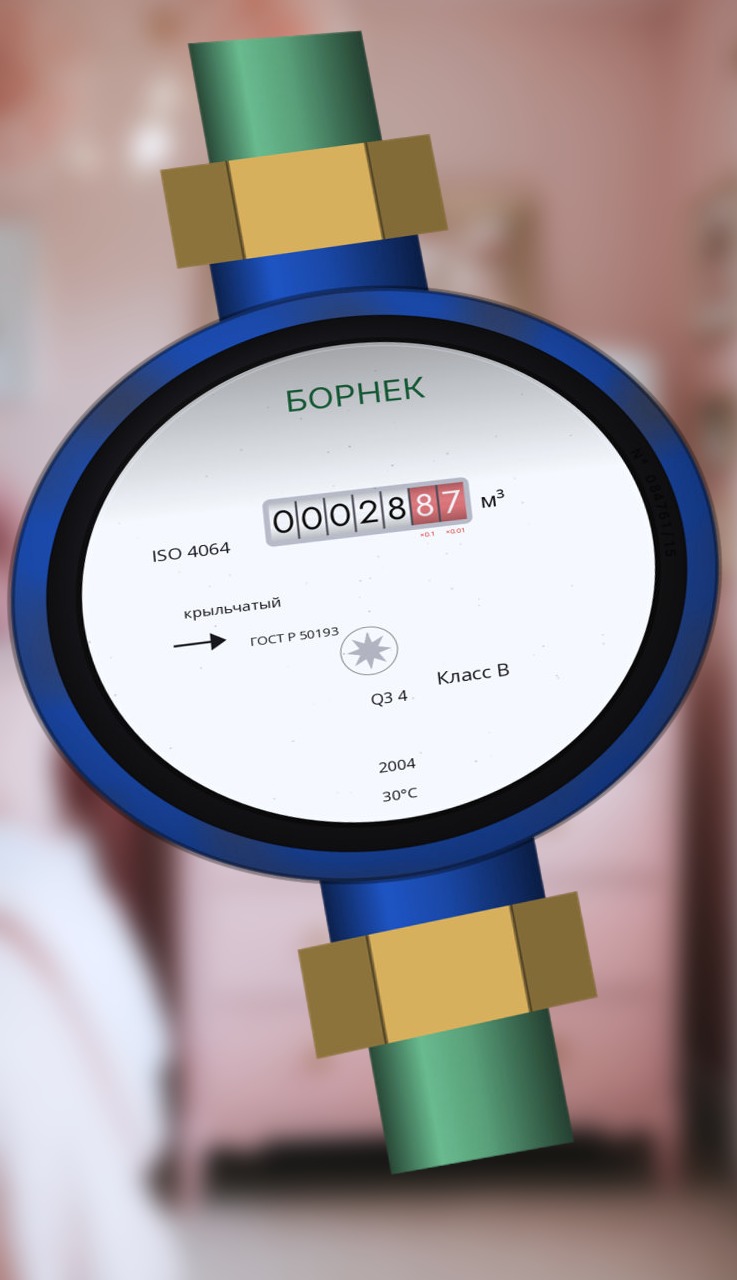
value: 28.87
